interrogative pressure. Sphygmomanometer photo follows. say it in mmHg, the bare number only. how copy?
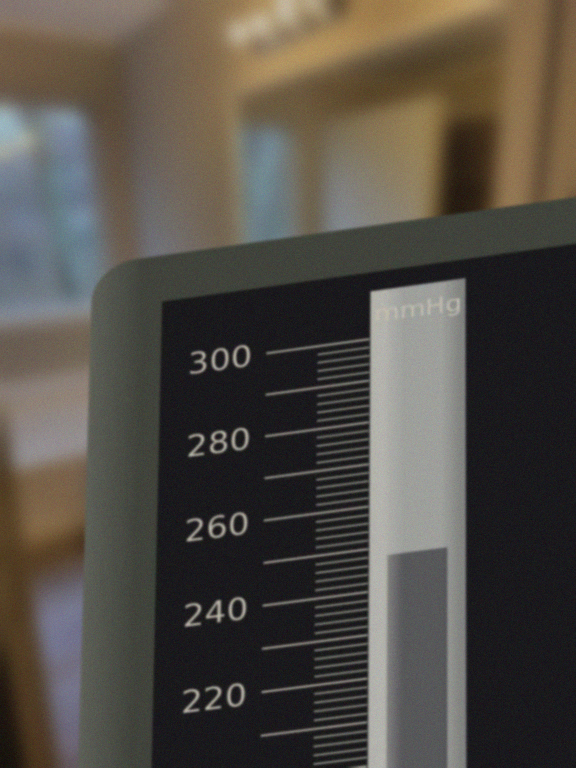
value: 248
